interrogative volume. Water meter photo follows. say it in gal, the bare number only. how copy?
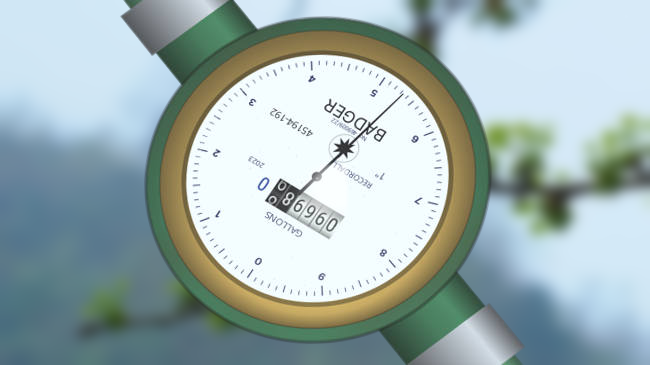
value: 969885.3
